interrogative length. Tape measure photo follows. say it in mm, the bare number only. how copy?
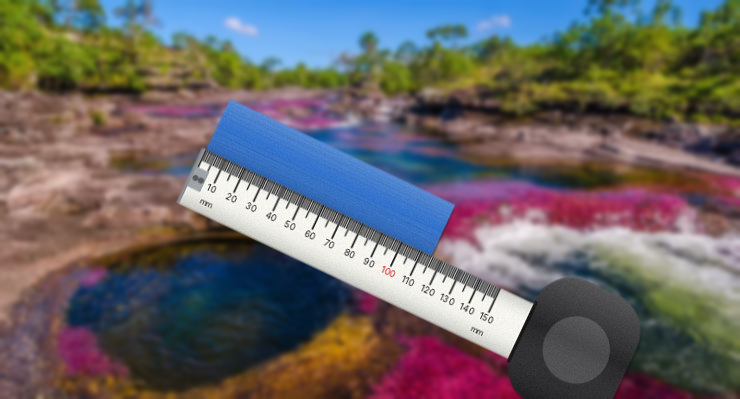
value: 115
